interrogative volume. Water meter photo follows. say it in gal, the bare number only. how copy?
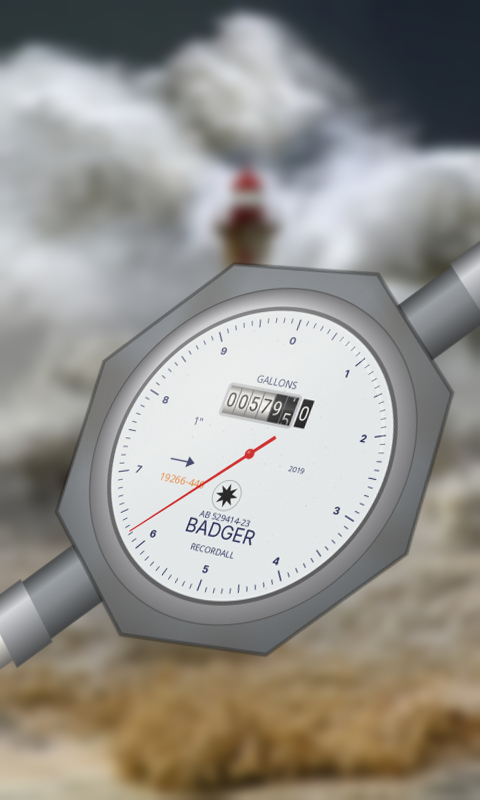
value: 57946.2
